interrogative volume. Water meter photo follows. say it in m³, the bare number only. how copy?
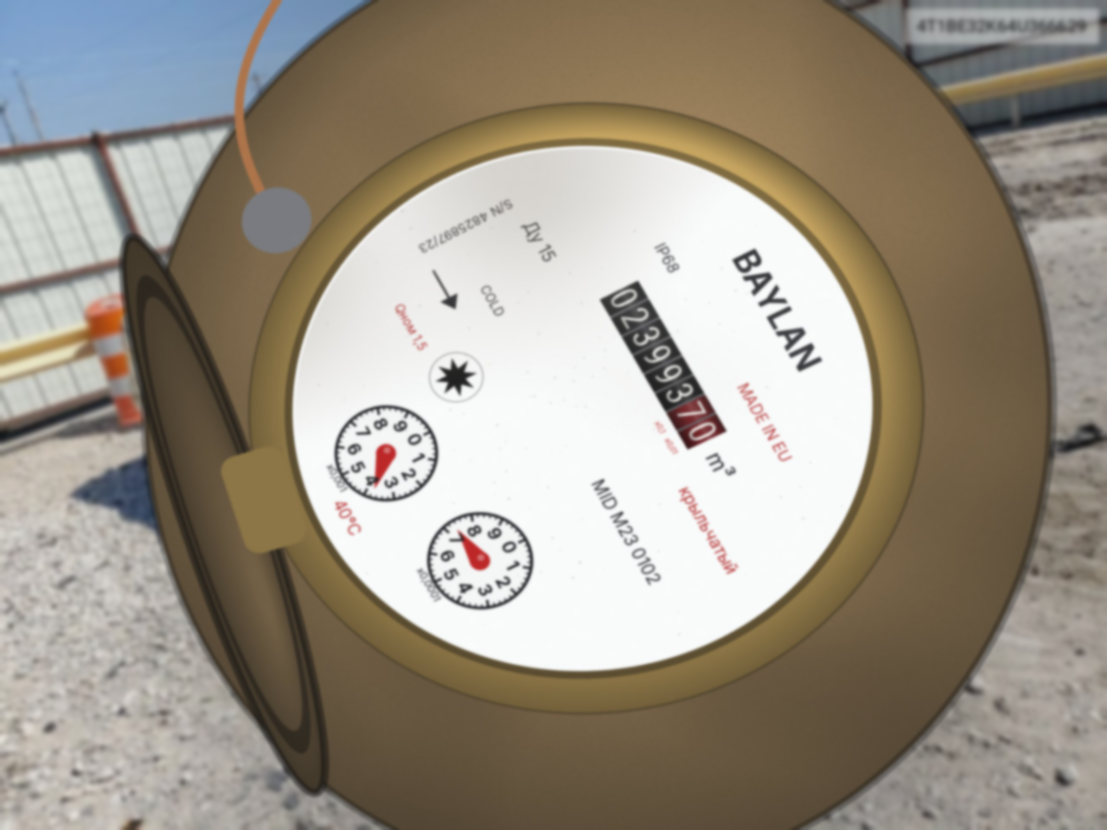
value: 23993.7037
